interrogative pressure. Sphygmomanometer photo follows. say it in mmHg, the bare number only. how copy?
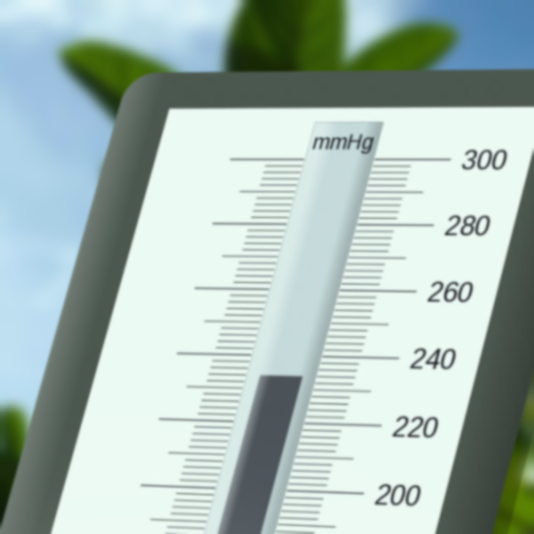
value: 234
